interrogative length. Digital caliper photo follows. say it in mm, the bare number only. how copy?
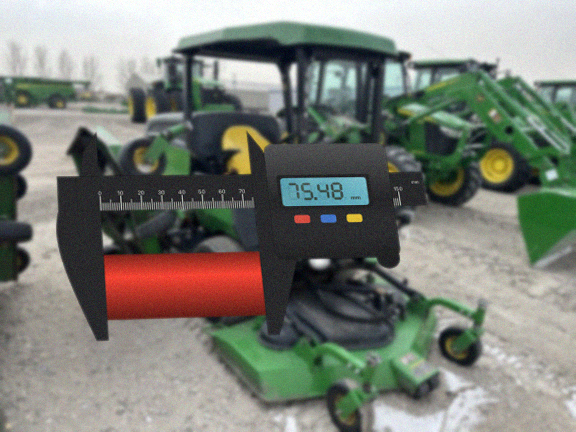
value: 75.48
